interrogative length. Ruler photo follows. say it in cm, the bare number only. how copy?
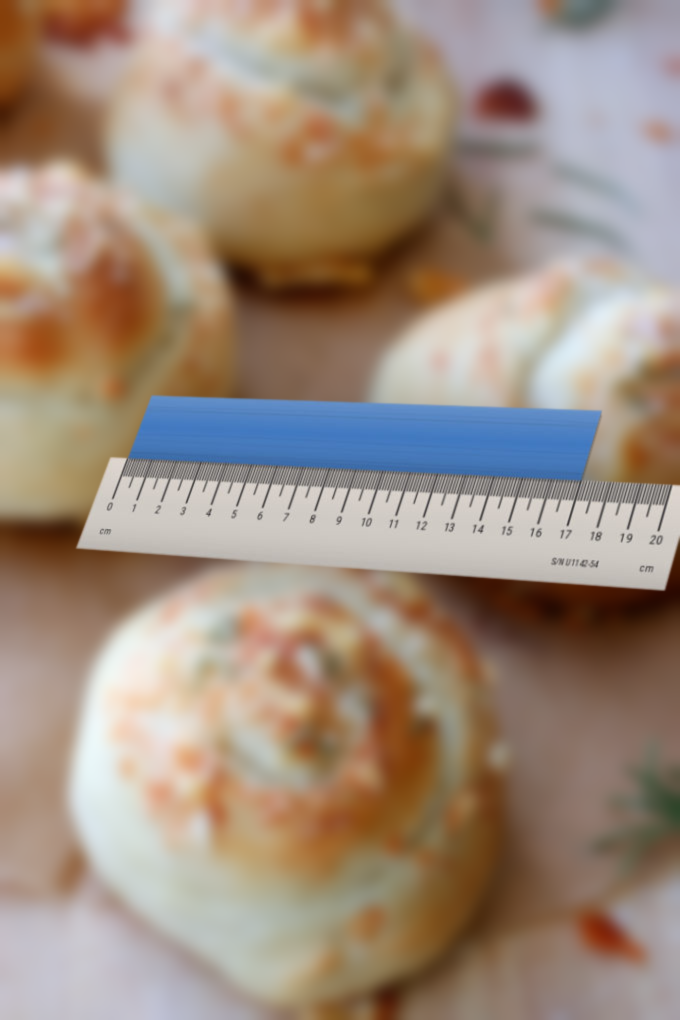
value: 17
